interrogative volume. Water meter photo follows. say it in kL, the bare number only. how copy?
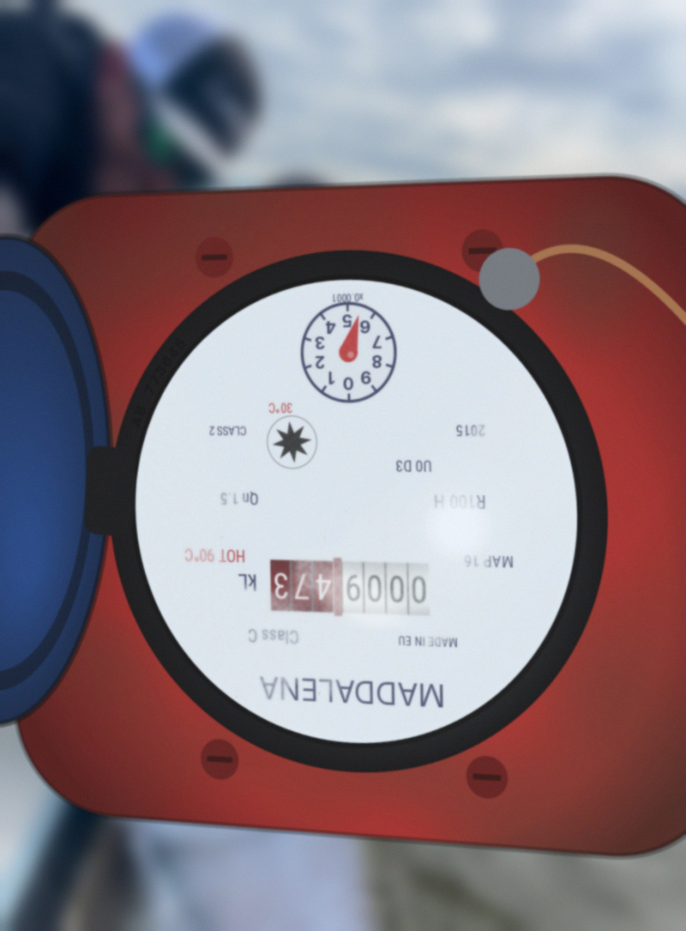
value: 9.4735
